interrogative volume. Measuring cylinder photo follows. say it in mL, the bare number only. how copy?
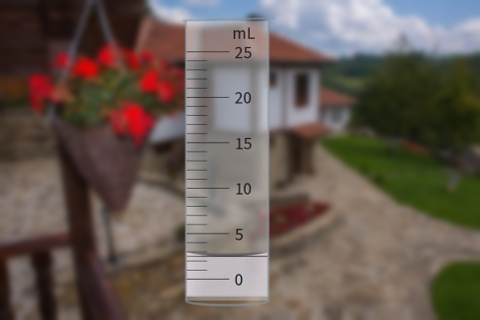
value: 2.5
